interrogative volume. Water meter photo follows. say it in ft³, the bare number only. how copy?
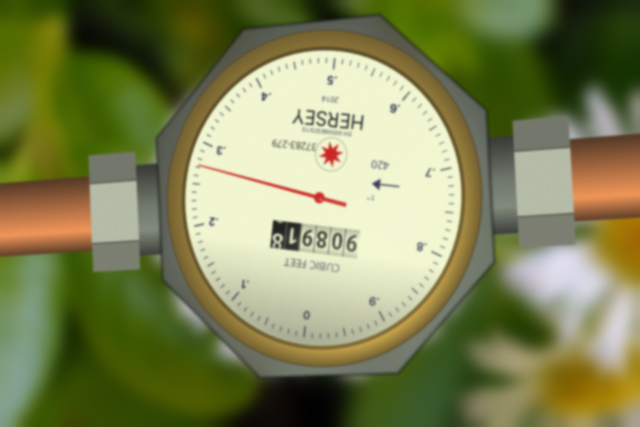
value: 908918.27
